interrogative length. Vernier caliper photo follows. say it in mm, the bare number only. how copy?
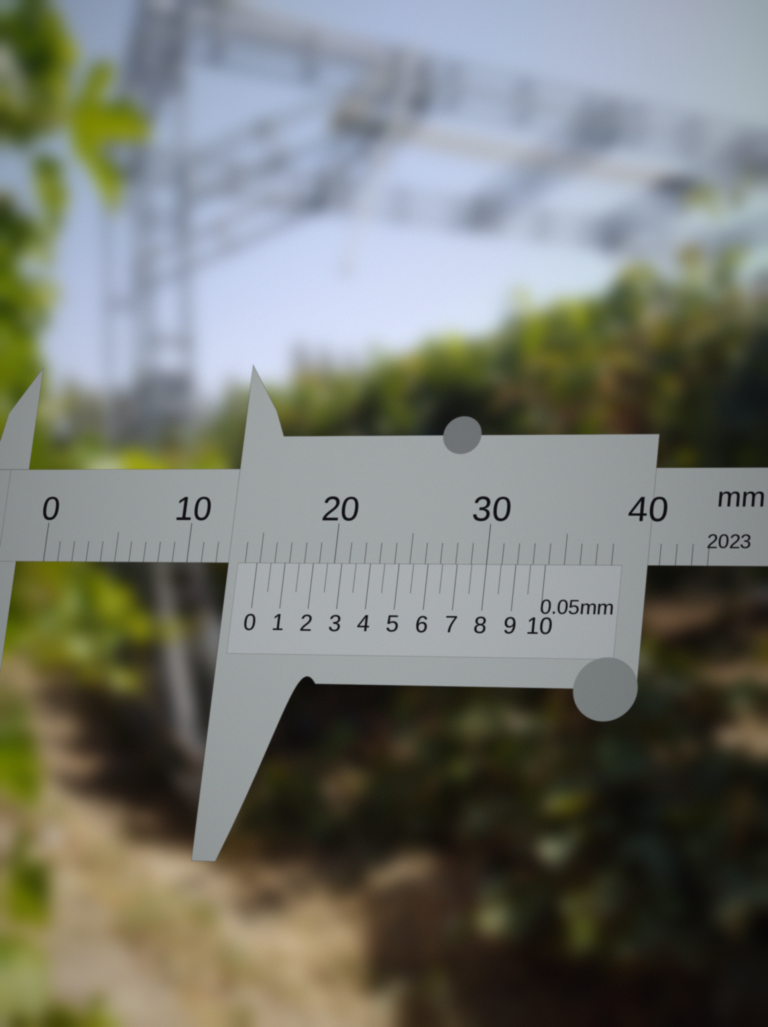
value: 14.8
